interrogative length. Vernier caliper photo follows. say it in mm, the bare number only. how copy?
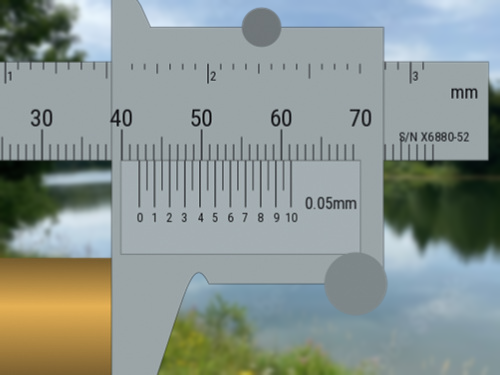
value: 42.2
